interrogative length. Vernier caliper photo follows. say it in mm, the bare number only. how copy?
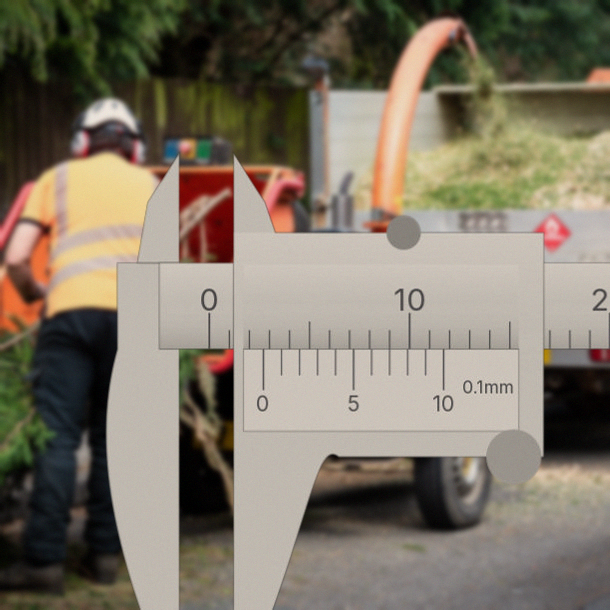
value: 2.7
